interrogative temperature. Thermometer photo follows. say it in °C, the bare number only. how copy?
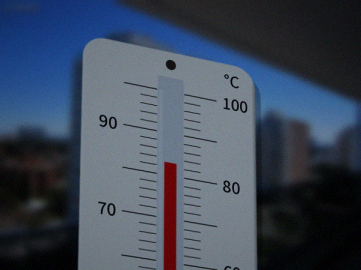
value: 83
